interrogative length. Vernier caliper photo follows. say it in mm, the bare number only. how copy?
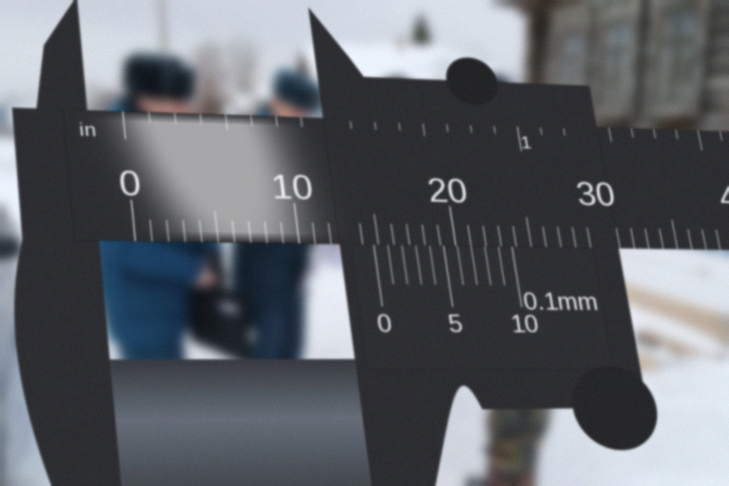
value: 14.7
